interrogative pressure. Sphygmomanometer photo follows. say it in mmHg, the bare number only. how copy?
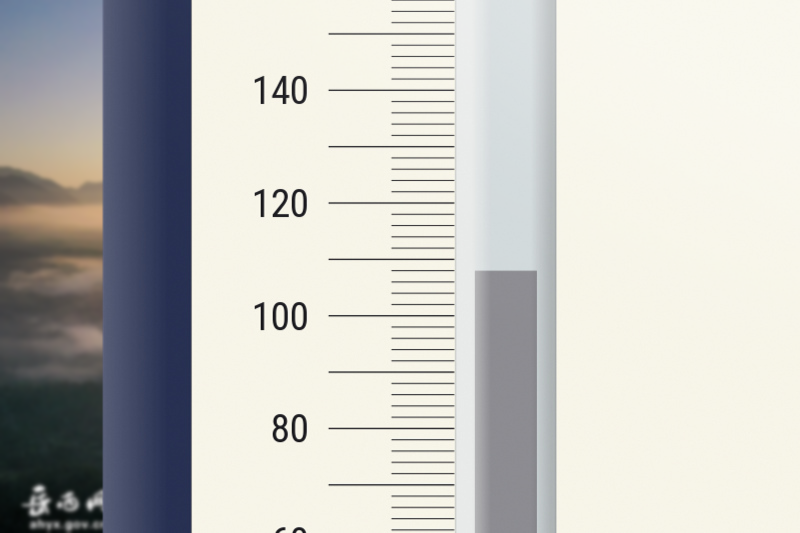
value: 108
